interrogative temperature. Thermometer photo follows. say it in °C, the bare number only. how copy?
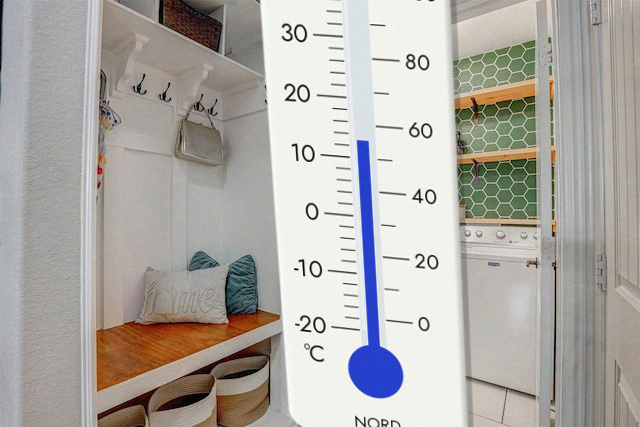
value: 13
